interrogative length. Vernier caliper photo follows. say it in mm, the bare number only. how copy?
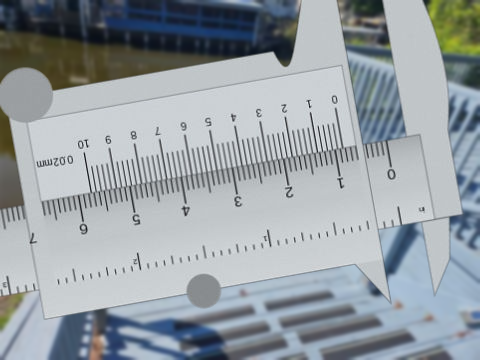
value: 8.5
